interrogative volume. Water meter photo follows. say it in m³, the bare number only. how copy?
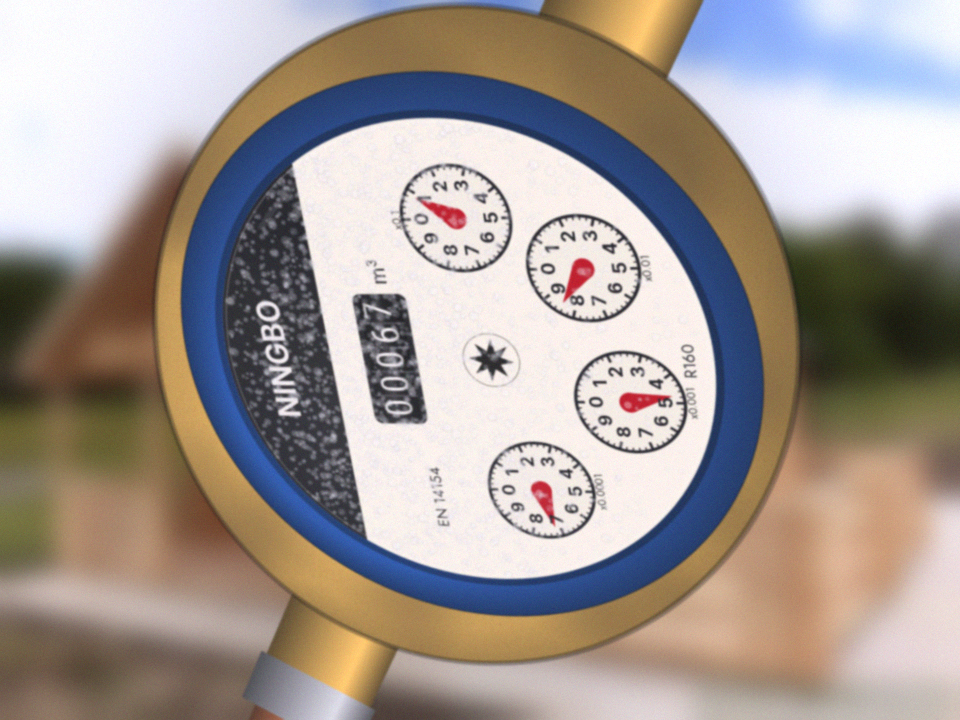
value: 67.0847
